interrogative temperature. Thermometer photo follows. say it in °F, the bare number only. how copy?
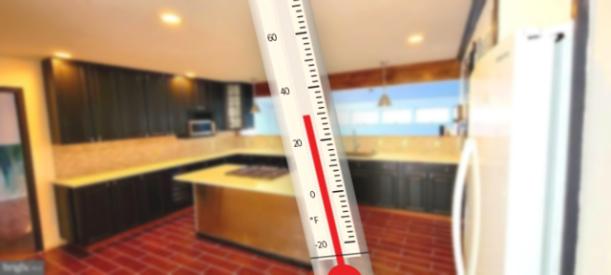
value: 30
